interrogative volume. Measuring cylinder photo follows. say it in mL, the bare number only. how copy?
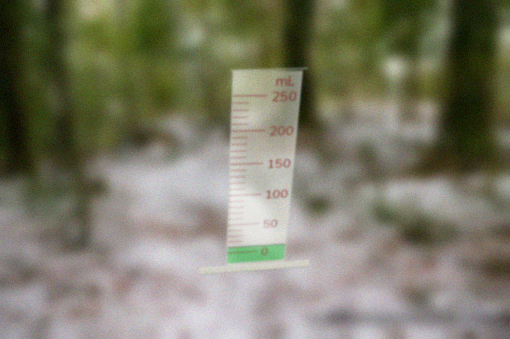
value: 10
